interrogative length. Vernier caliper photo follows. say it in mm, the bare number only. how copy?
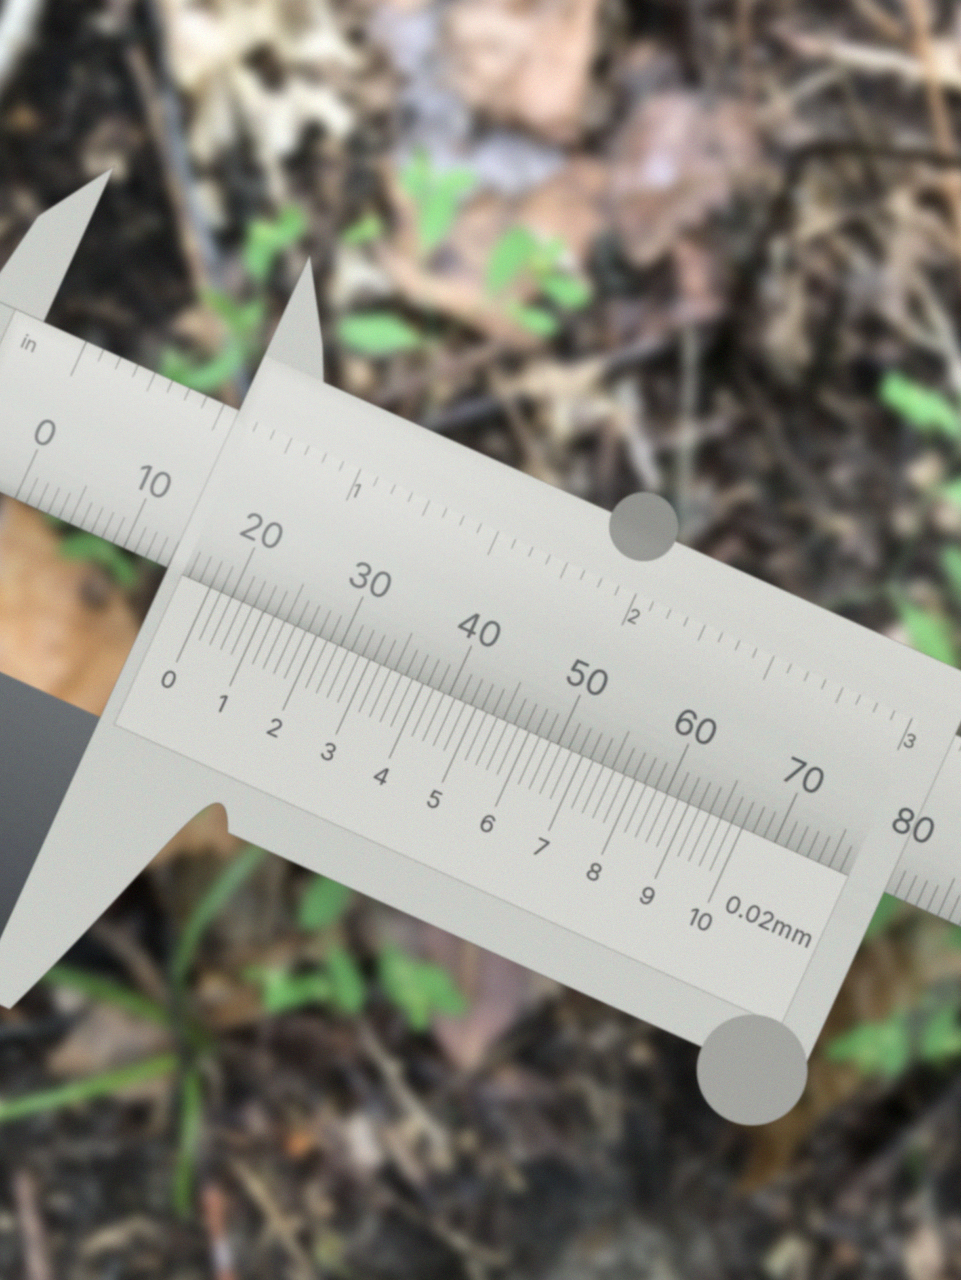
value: 18.0
